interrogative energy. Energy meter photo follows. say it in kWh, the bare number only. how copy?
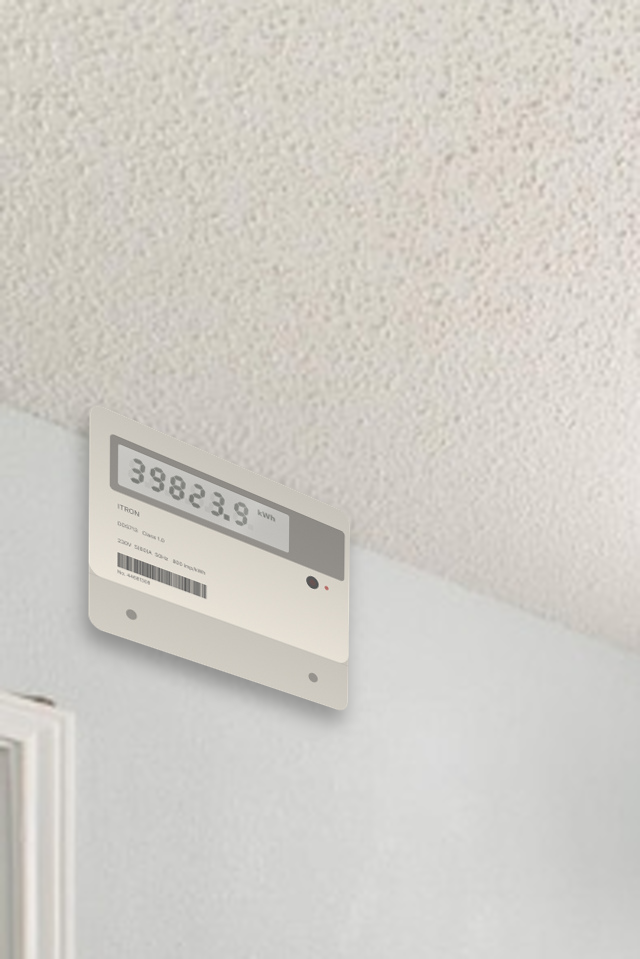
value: 39823.9
